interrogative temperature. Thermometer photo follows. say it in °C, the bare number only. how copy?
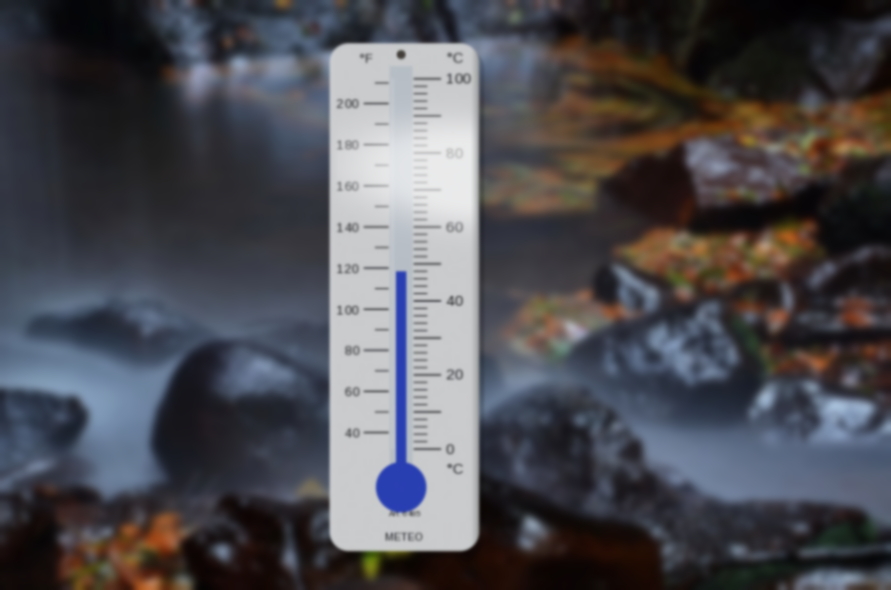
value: 48
